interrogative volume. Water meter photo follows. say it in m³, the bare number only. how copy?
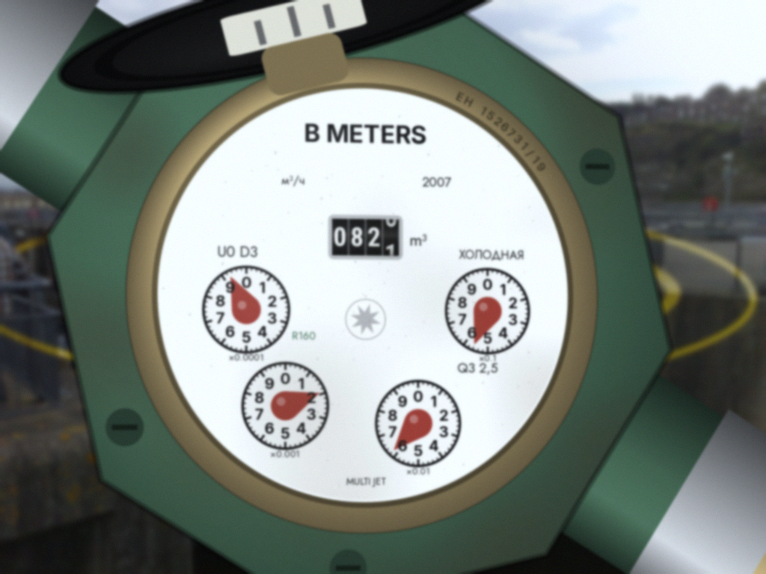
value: 820.5619
